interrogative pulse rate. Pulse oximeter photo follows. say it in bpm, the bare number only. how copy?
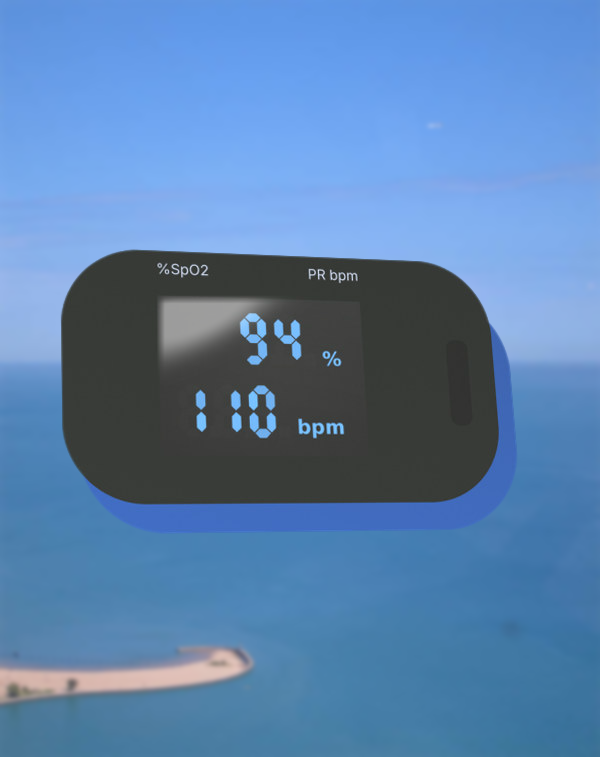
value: 110
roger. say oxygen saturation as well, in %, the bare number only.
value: 94
